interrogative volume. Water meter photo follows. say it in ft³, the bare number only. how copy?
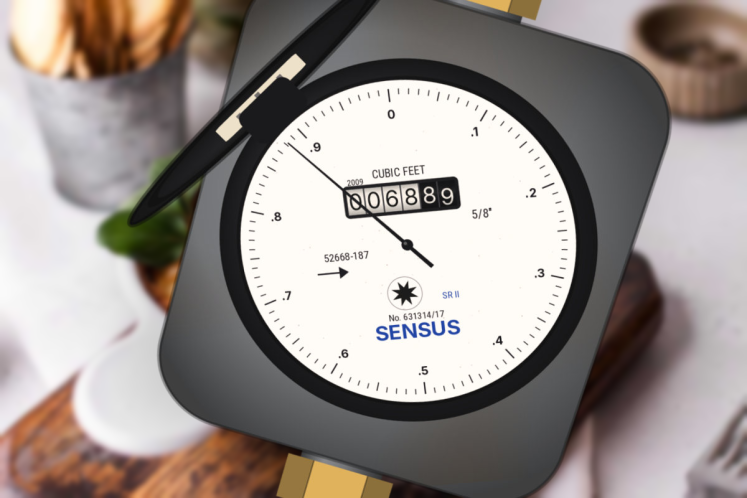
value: 6888.88
